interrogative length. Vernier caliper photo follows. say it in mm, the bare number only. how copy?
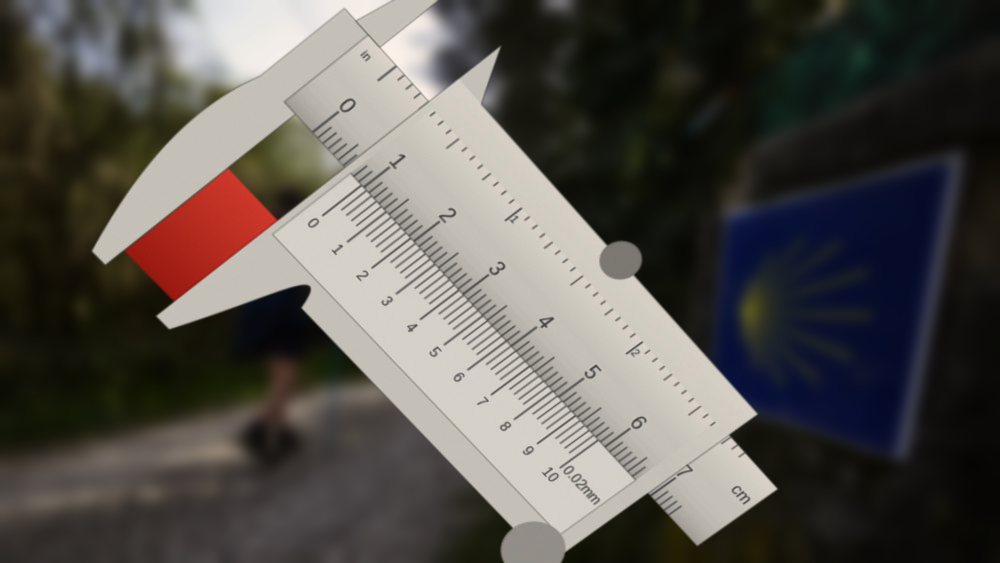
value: 9.6
